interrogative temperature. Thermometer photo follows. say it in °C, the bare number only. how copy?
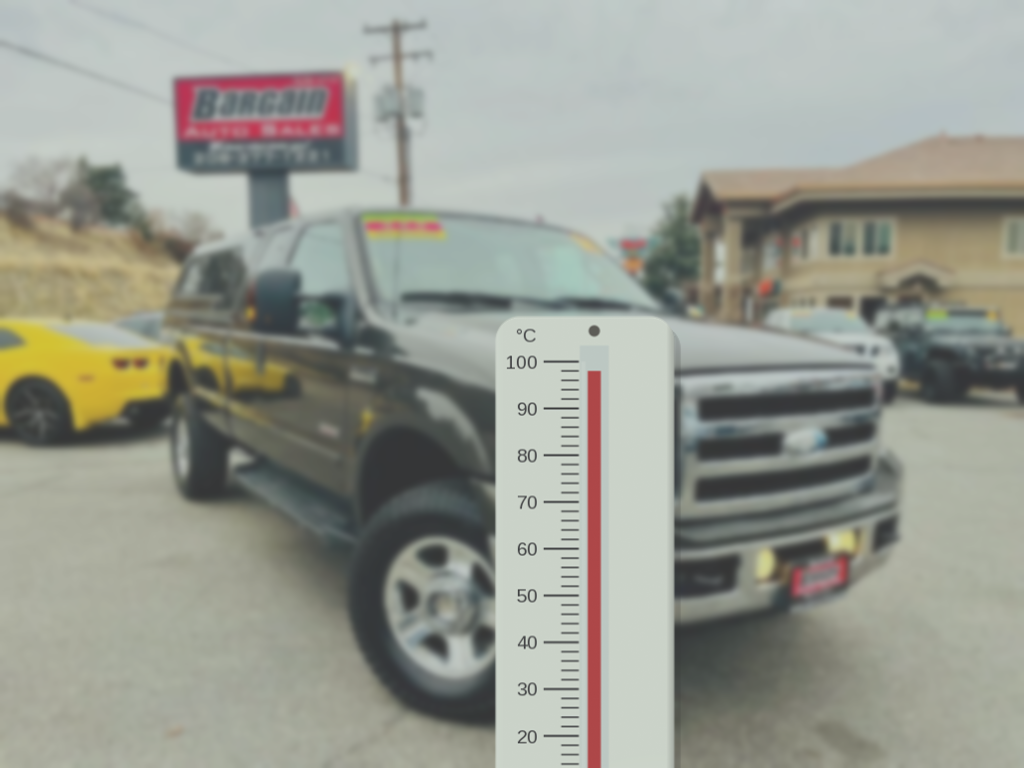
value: 98
